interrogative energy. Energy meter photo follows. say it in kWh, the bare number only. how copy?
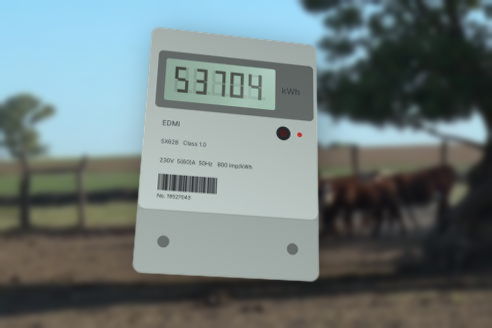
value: 53704
